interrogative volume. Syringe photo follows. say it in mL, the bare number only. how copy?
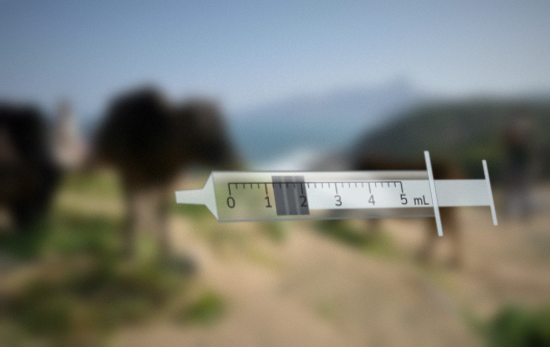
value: 1.2
